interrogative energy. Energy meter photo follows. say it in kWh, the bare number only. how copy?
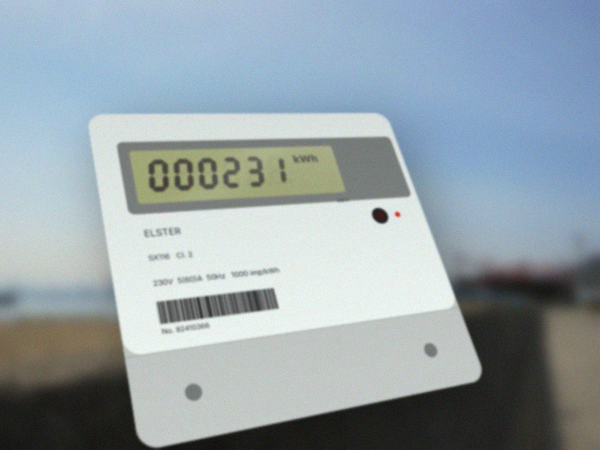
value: 231
